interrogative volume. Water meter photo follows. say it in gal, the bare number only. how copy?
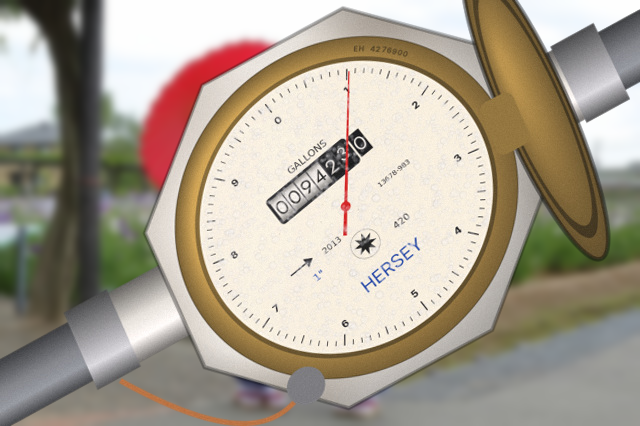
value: 94231.0
